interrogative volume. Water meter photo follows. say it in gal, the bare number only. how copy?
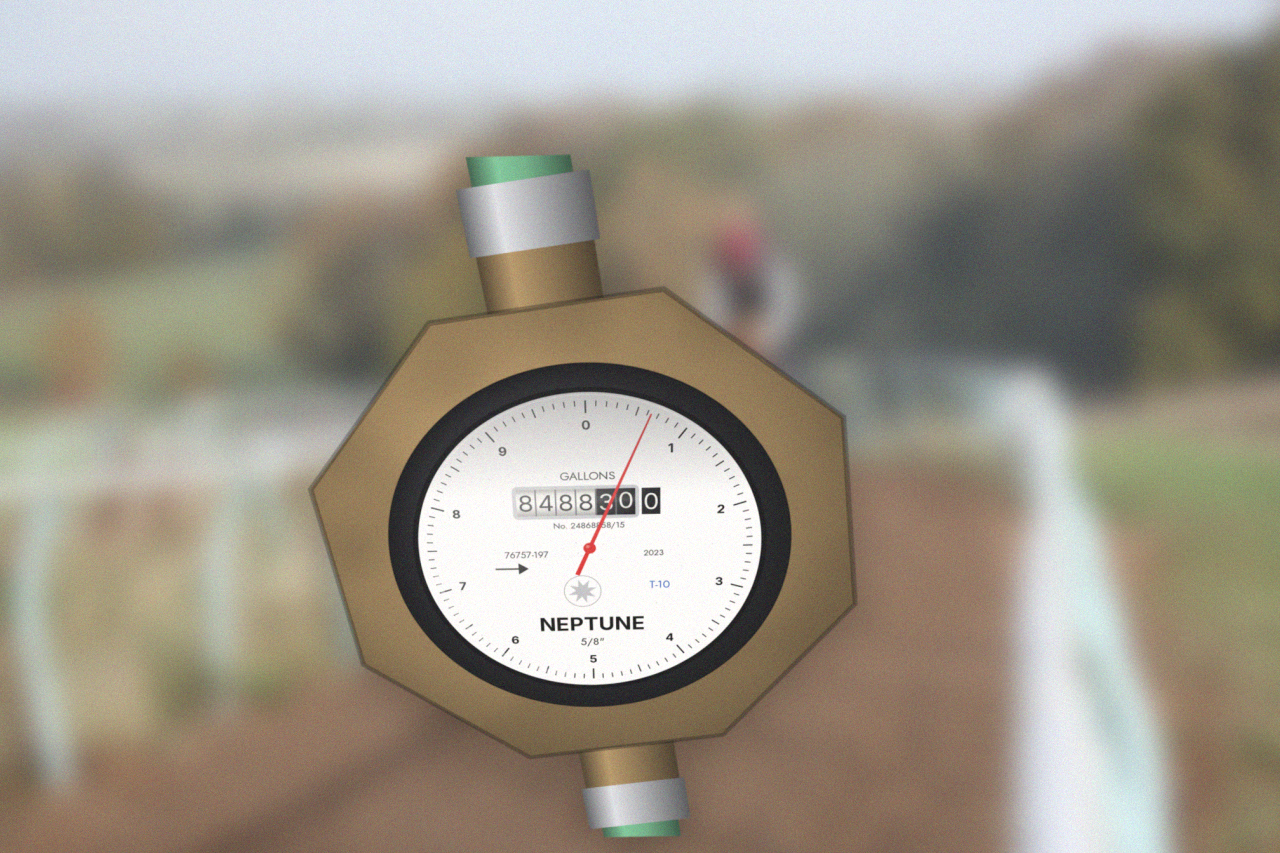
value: 8488300.6
